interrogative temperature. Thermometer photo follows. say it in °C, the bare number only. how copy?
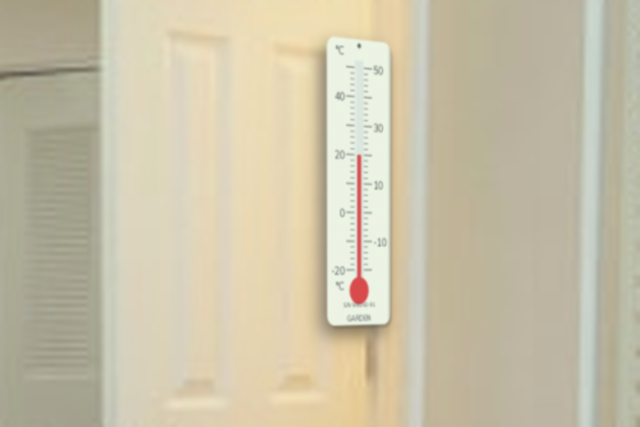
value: 20
